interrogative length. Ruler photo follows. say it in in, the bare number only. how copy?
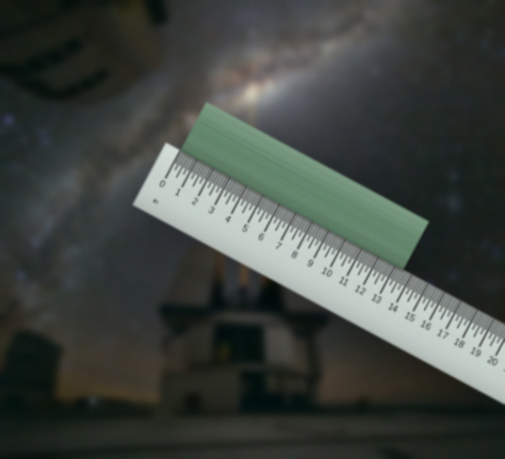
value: 13.5
